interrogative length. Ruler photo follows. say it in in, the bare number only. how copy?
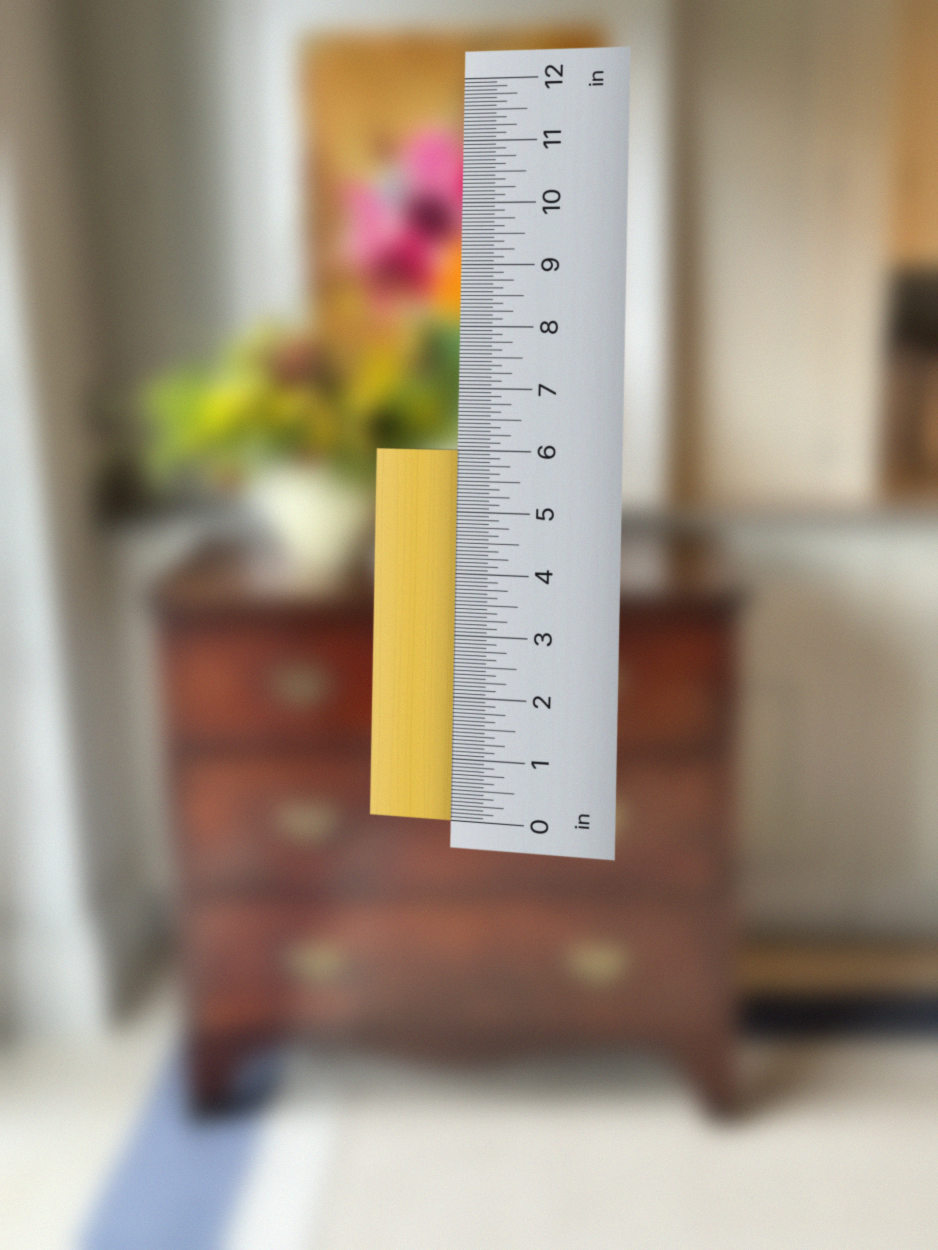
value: 6
